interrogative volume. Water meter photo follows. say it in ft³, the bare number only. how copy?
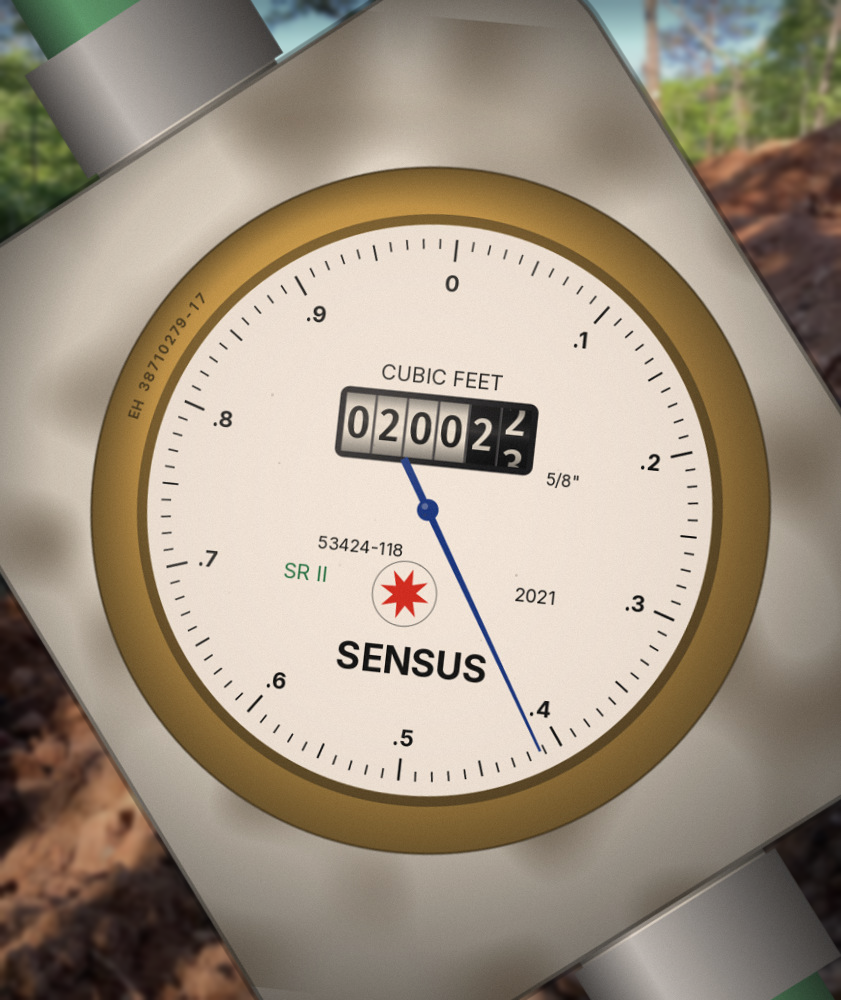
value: 20022.41
